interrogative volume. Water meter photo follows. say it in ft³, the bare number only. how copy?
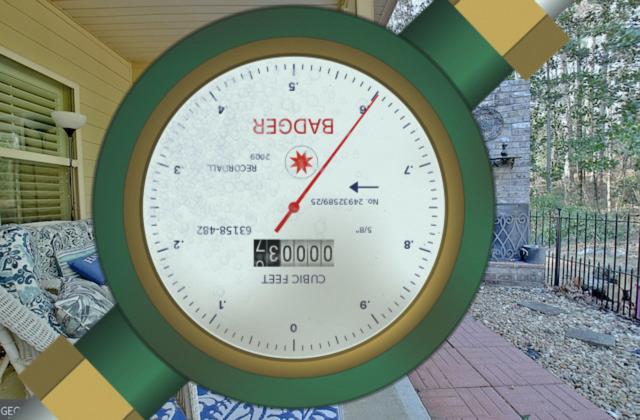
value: 36.60
